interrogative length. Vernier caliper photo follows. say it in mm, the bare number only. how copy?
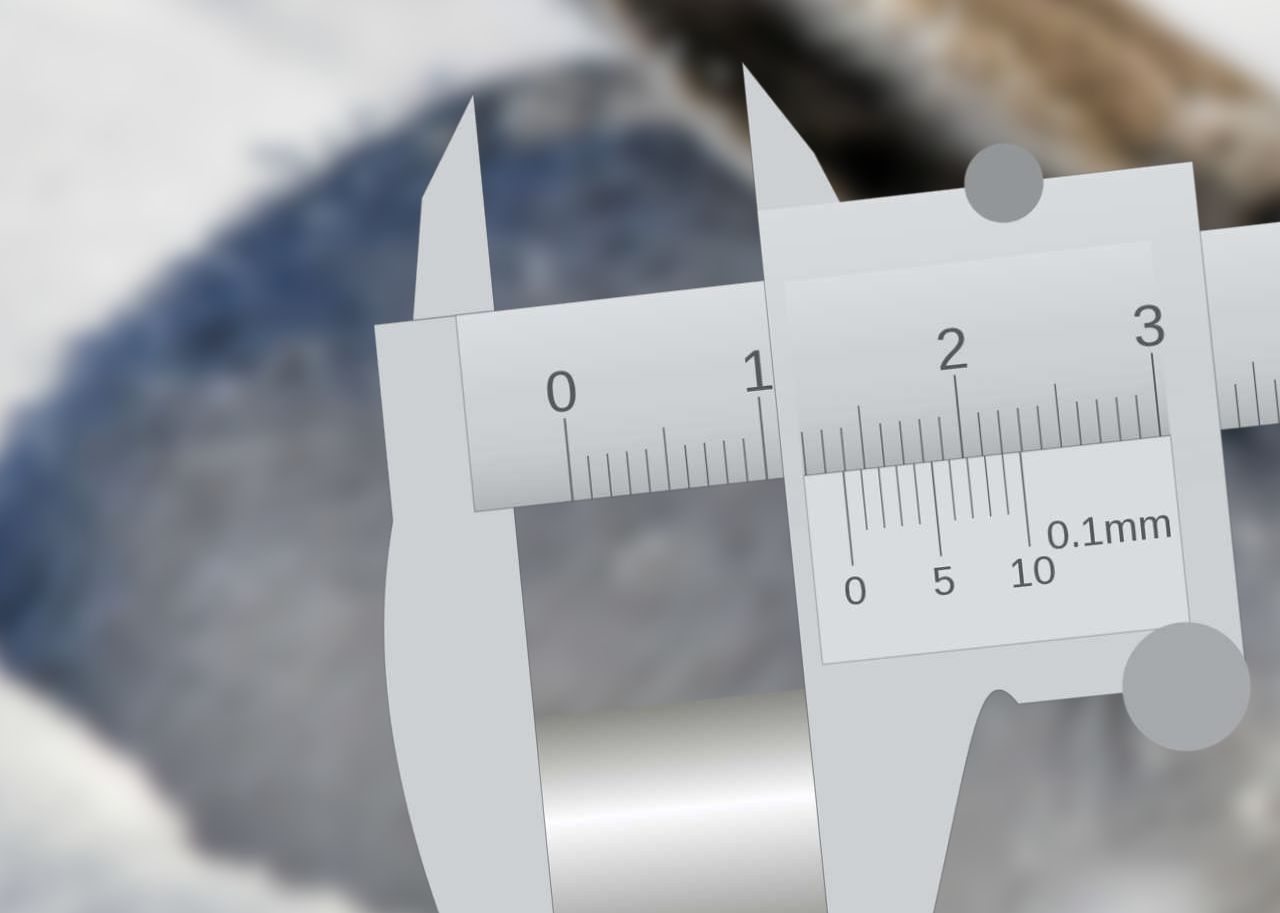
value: 13.9
